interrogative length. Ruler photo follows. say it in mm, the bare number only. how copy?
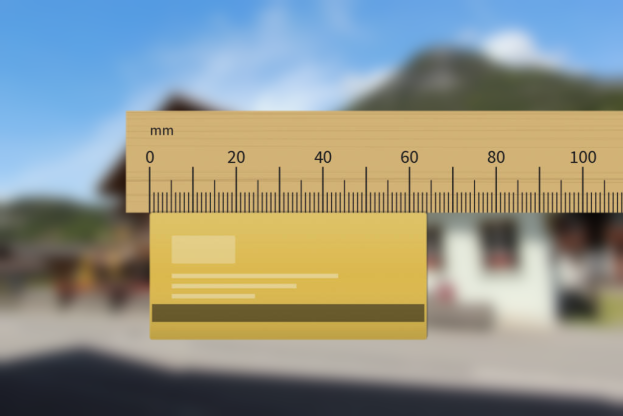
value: 64
